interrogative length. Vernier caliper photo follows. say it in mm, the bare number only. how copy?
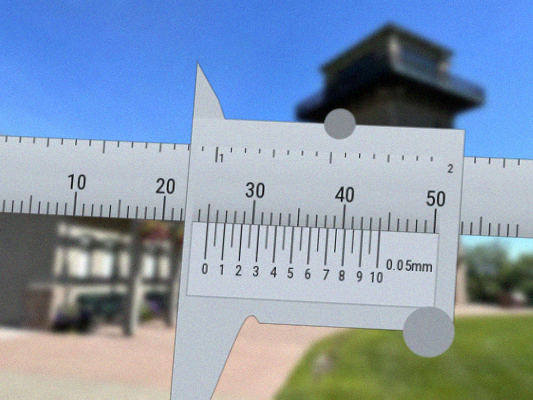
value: 25.0
